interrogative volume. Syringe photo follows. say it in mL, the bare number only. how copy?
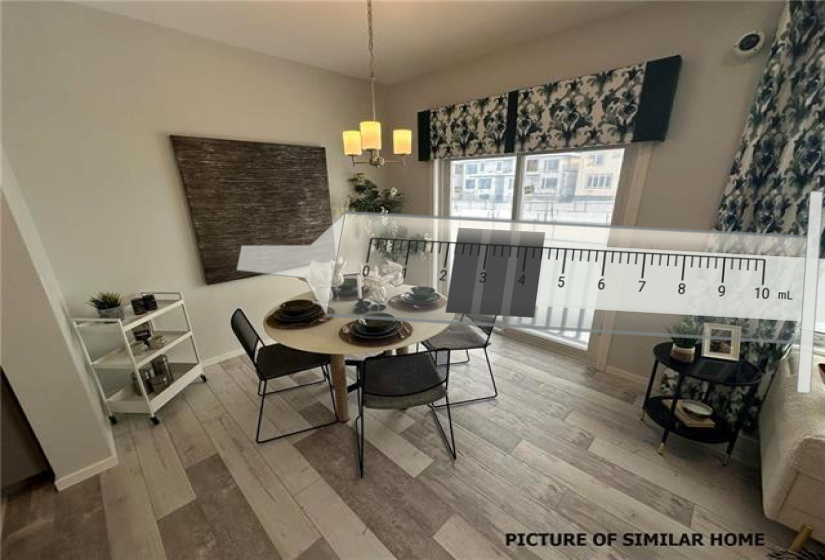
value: 2.2
